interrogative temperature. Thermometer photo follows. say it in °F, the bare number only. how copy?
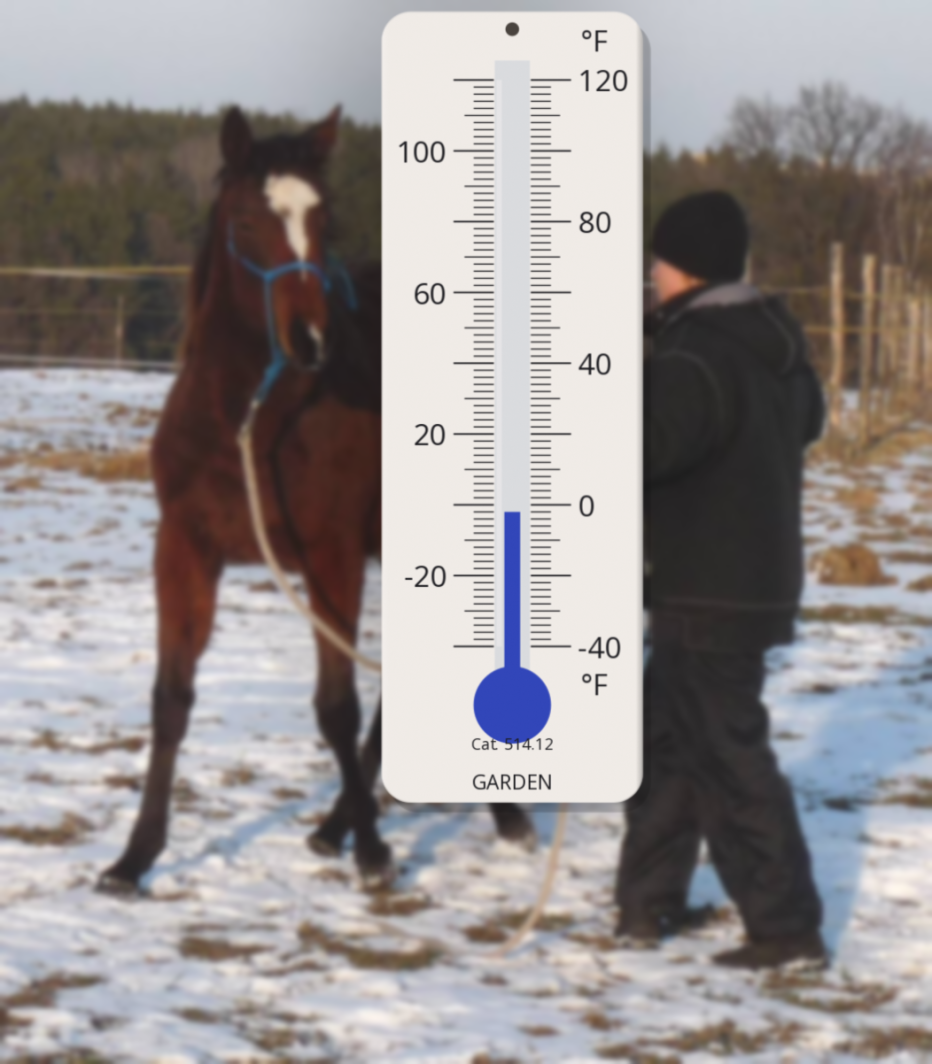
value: -2
